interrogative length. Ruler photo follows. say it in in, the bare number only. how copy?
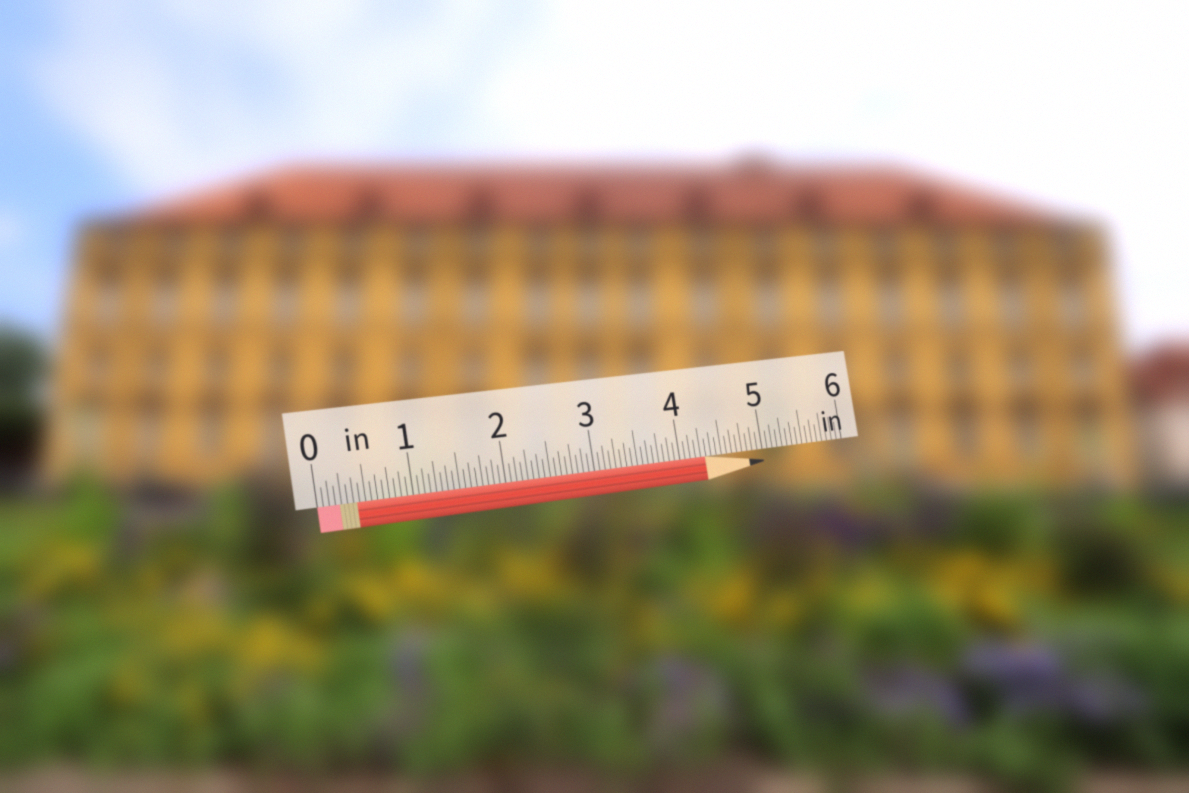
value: 5
